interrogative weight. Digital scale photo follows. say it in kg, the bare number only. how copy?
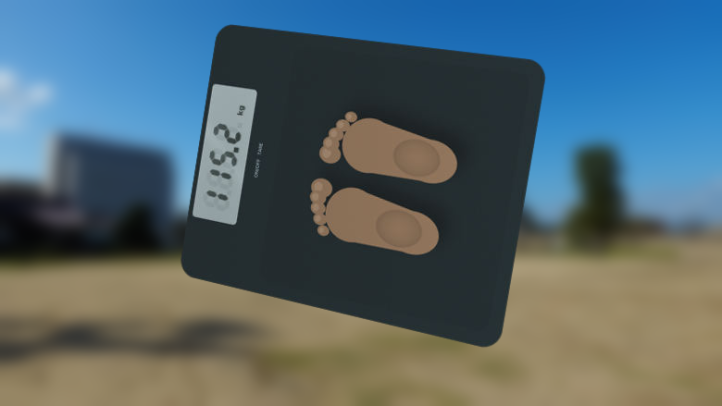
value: 115.2
